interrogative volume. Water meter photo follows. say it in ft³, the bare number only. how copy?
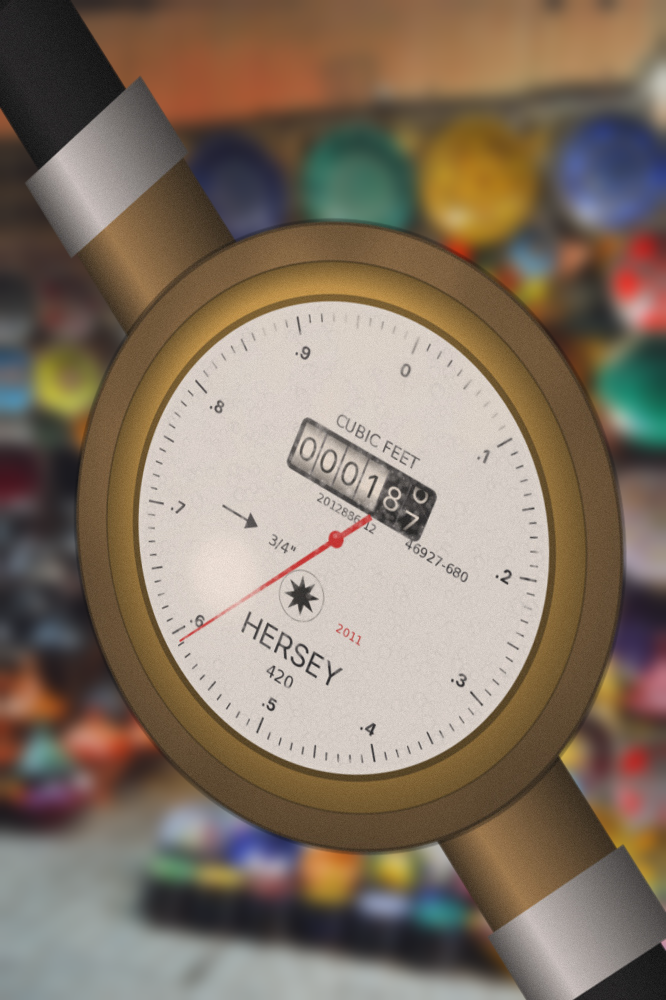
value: 186.59
